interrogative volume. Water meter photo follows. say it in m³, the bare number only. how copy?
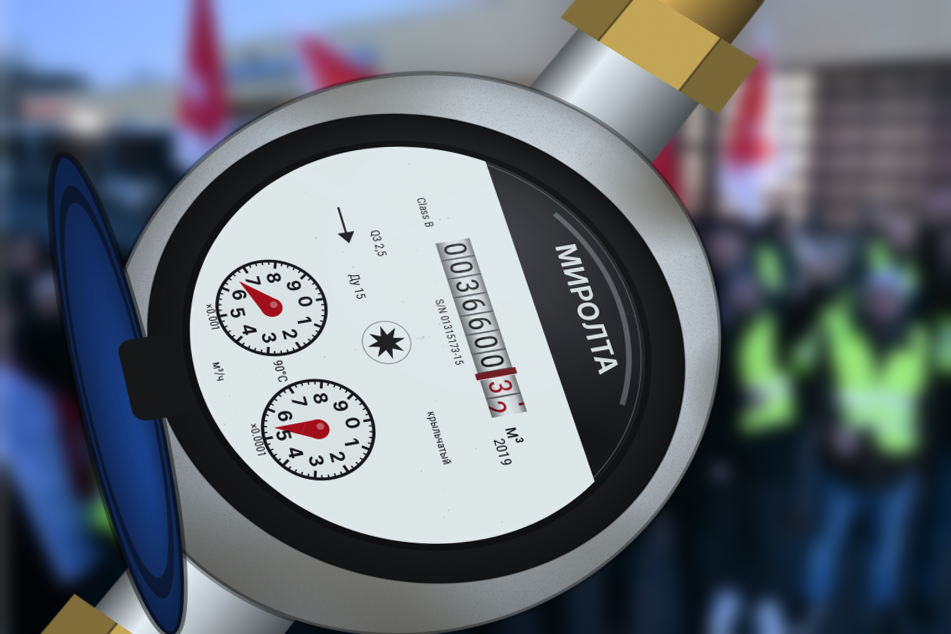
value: 36600.3165
